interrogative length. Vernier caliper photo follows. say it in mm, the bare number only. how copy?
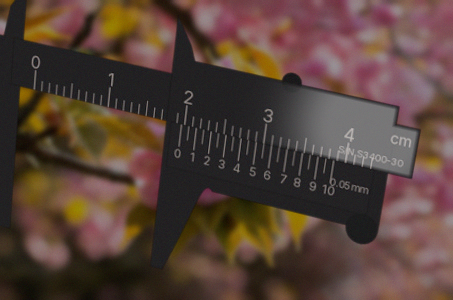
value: 19.6
